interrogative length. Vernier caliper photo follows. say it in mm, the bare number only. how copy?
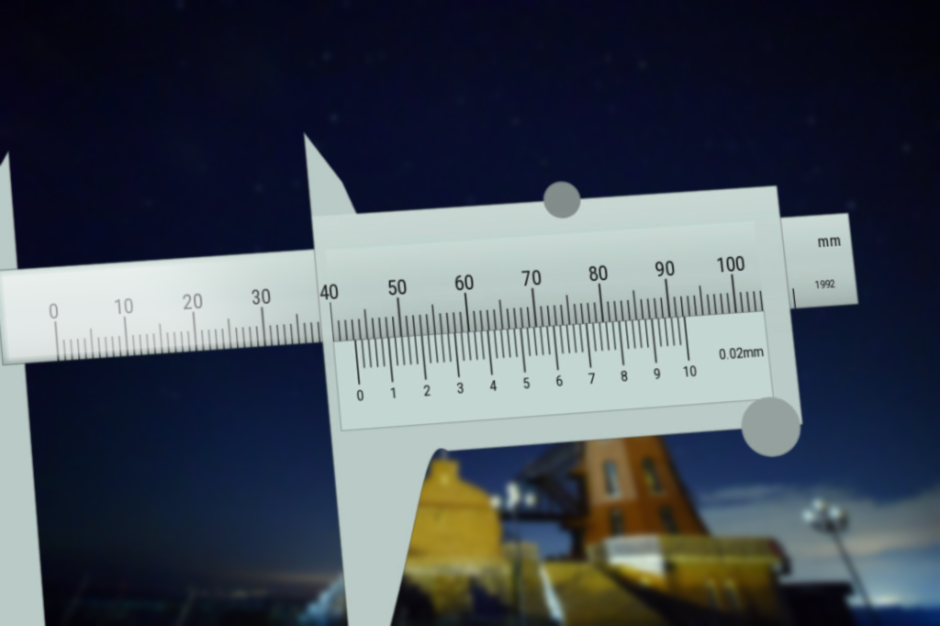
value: 43.2
